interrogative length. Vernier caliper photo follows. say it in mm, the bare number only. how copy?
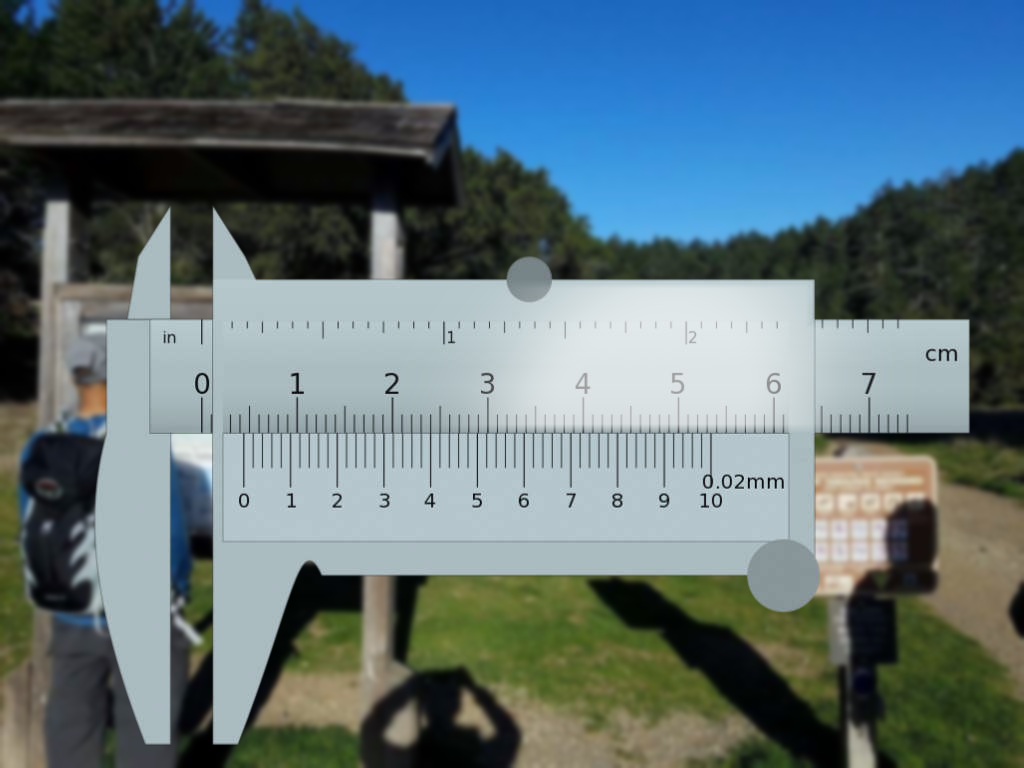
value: 4.4
